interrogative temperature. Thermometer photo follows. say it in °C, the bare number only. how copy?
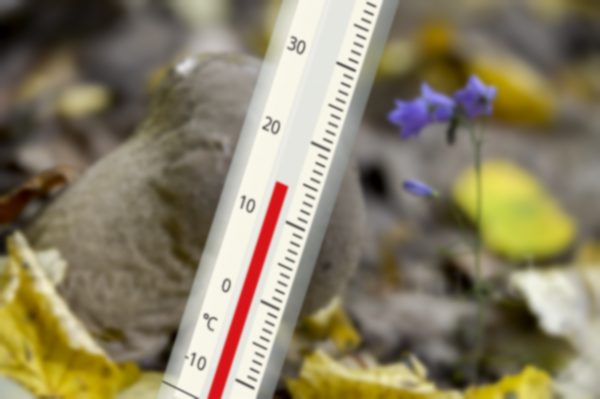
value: 14
